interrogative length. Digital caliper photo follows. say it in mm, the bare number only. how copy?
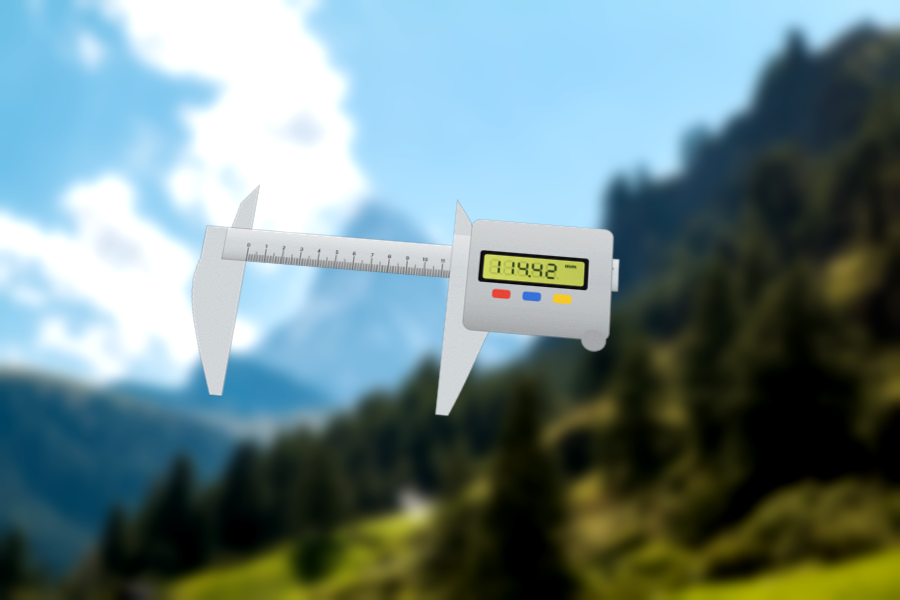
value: 114.42
